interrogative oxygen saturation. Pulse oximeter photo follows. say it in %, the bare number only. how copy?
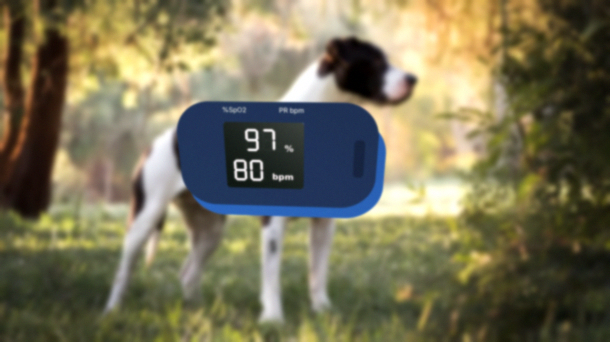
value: 97
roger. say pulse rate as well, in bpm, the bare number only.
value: 80
